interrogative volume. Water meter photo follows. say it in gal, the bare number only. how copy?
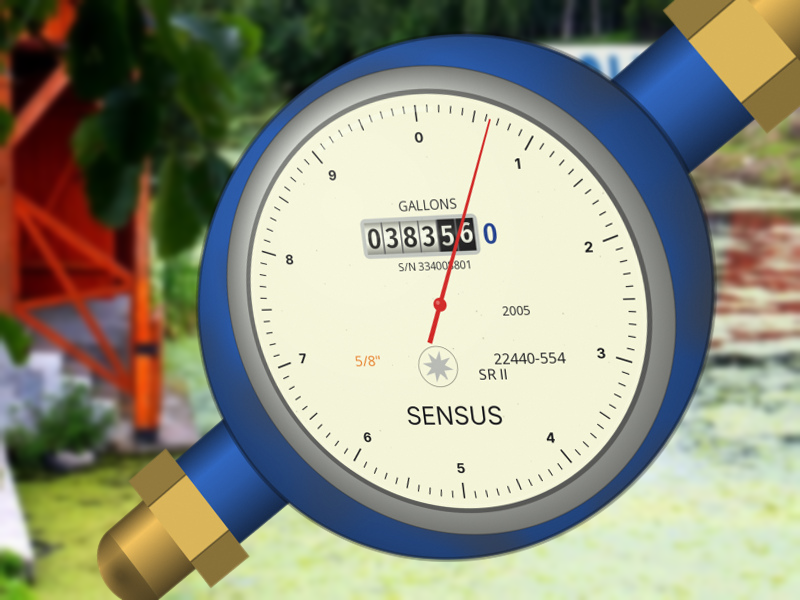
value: 383560.6
